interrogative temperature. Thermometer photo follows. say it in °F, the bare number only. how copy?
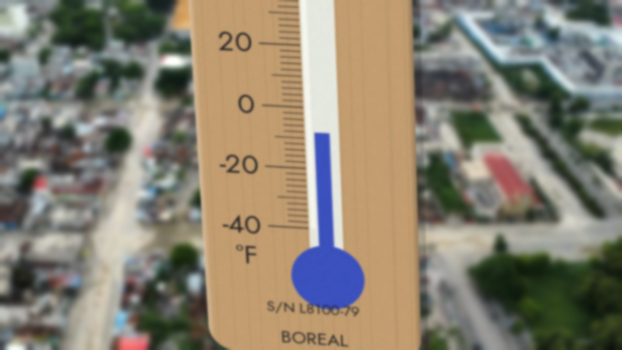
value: -8
